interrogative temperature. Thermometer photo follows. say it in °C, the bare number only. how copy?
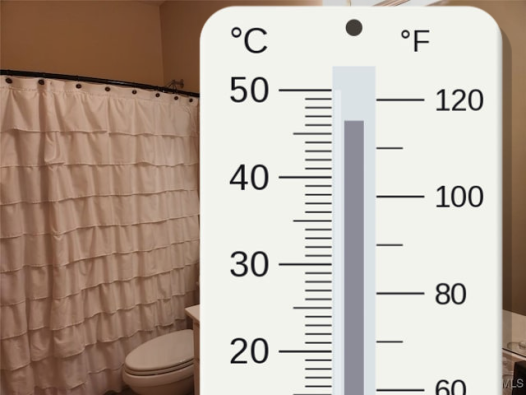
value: 46.5
